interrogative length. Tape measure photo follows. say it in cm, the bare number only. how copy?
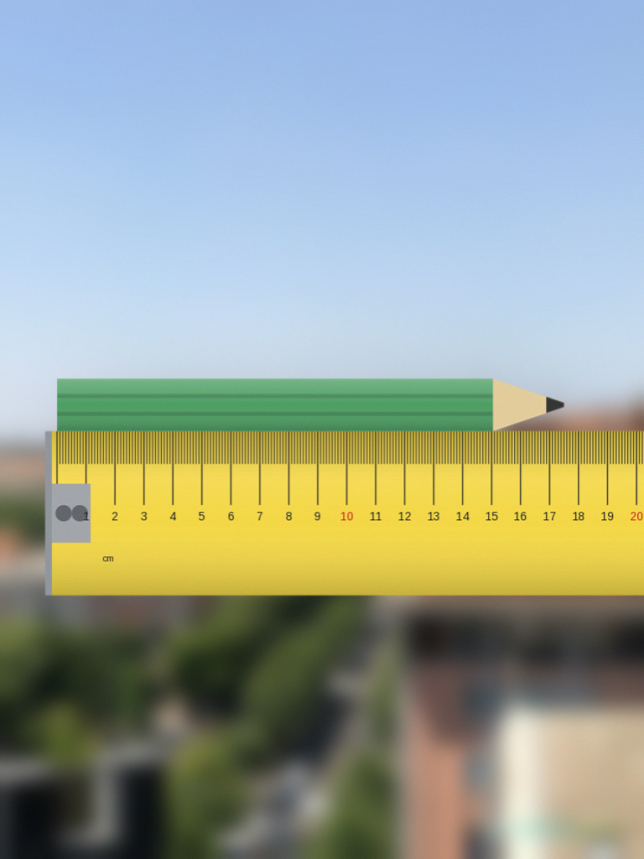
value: 17.5
